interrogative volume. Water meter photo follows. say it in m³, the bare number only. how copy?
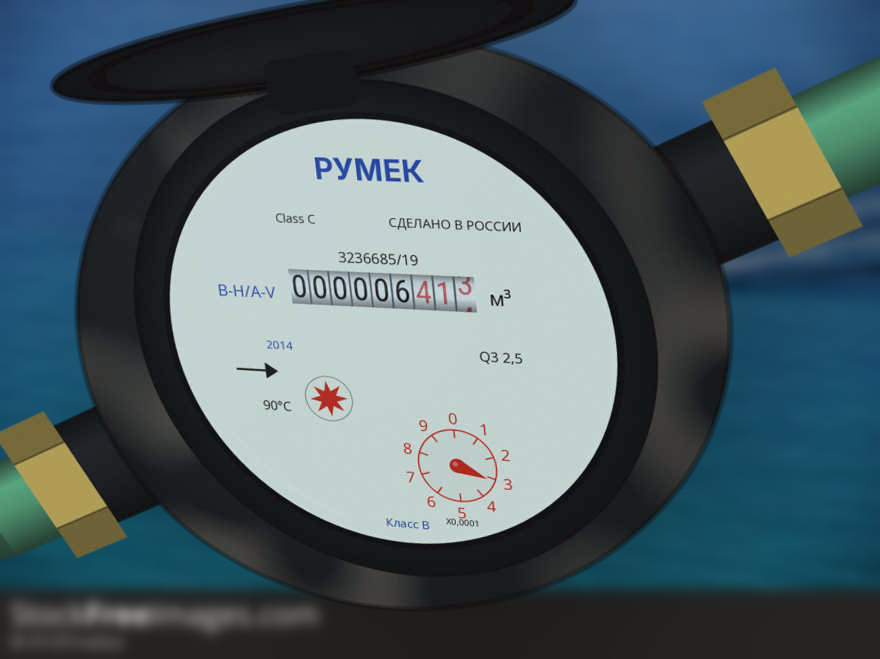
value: 6.4133
